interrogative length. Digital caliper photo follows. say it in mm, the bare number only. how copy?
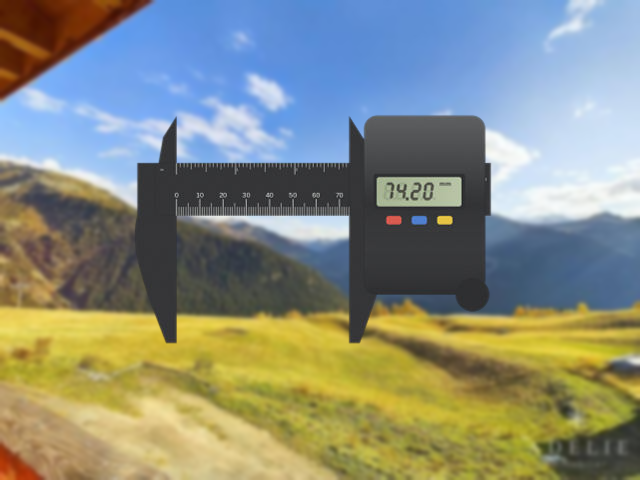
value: 74.20
